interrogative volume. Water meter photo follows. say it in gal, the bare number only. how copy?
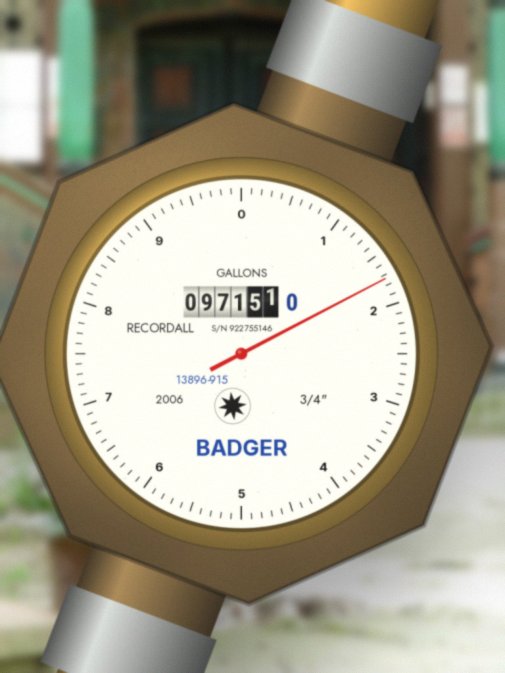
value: 971511.7
